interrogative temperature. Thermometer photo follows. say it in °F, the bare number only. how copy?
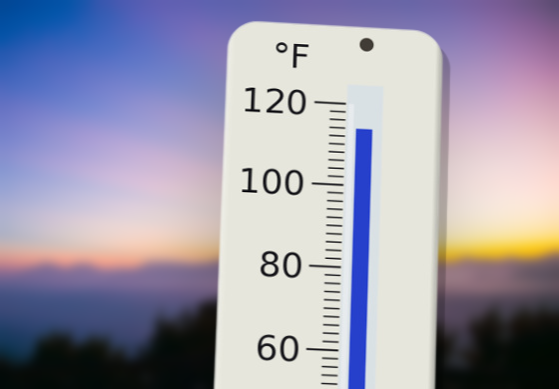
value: 114
